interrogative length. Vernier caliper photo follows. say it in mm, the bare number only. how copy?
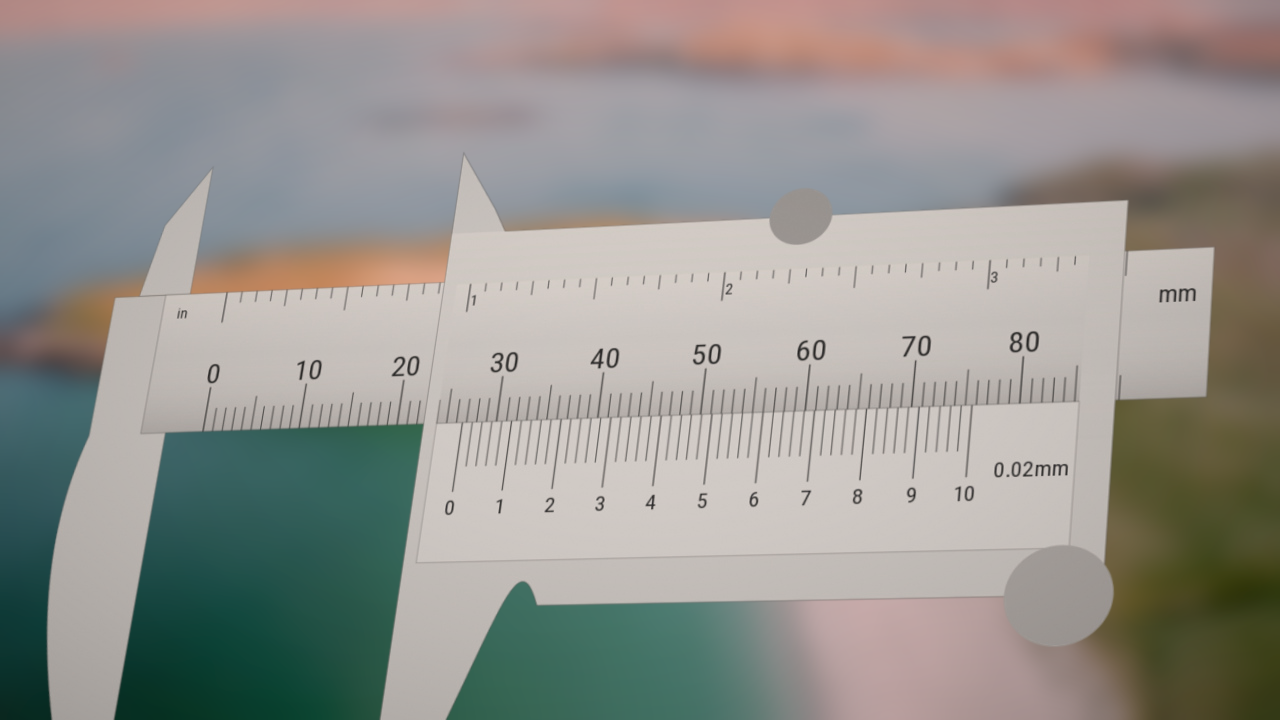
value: 26.6
